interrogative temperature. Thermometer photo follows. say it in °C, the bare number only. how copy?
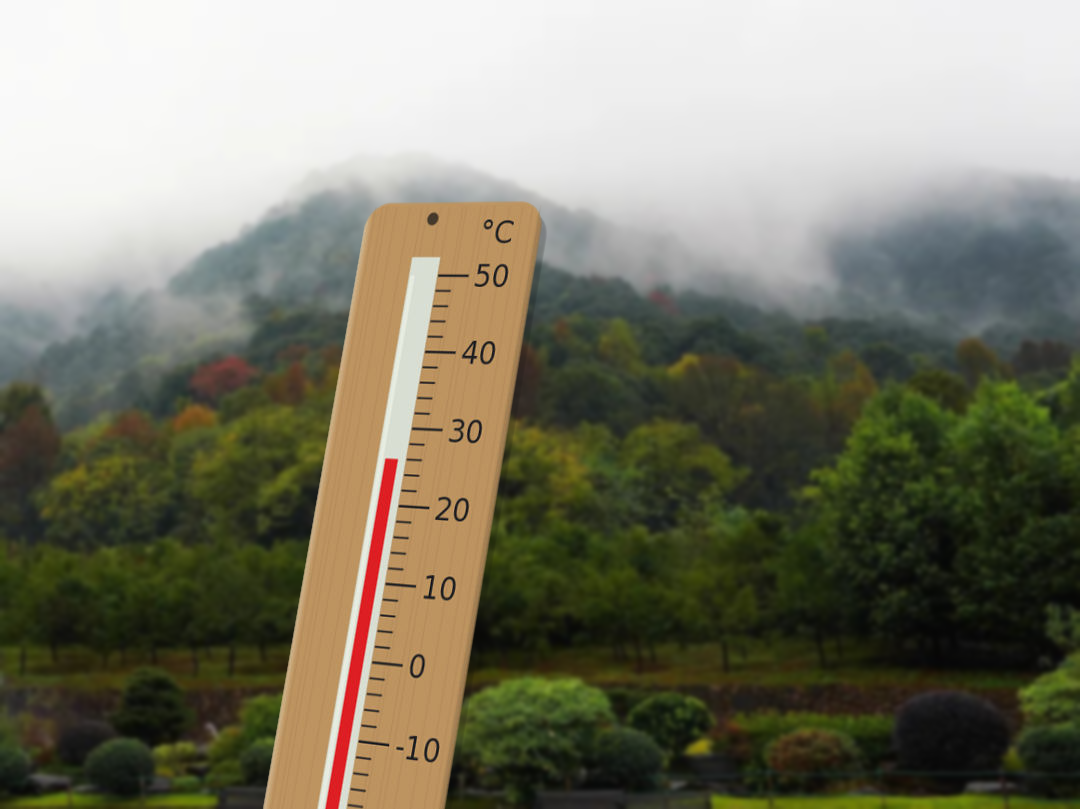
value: 26
